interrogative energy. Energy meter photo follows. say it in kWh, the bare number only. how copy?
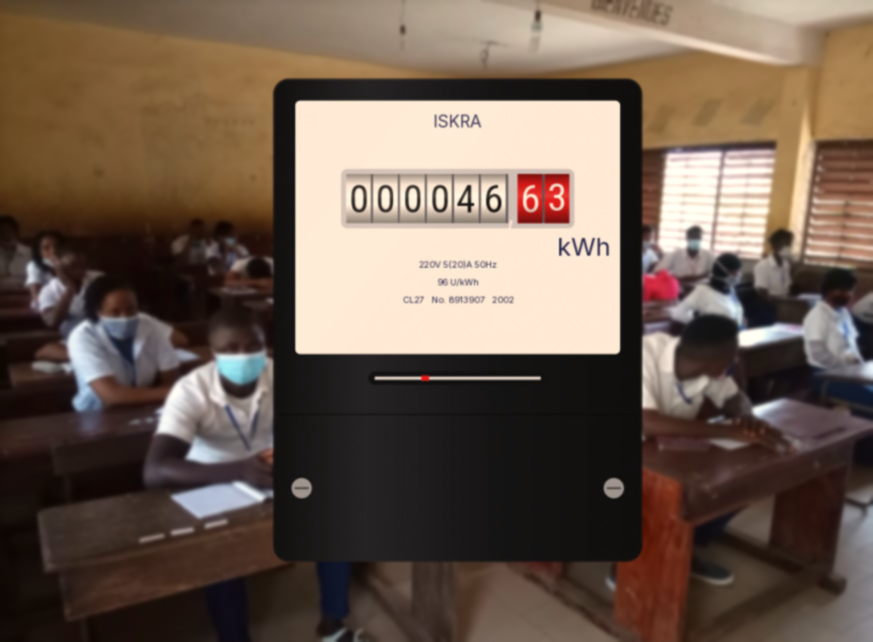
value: 46.63
